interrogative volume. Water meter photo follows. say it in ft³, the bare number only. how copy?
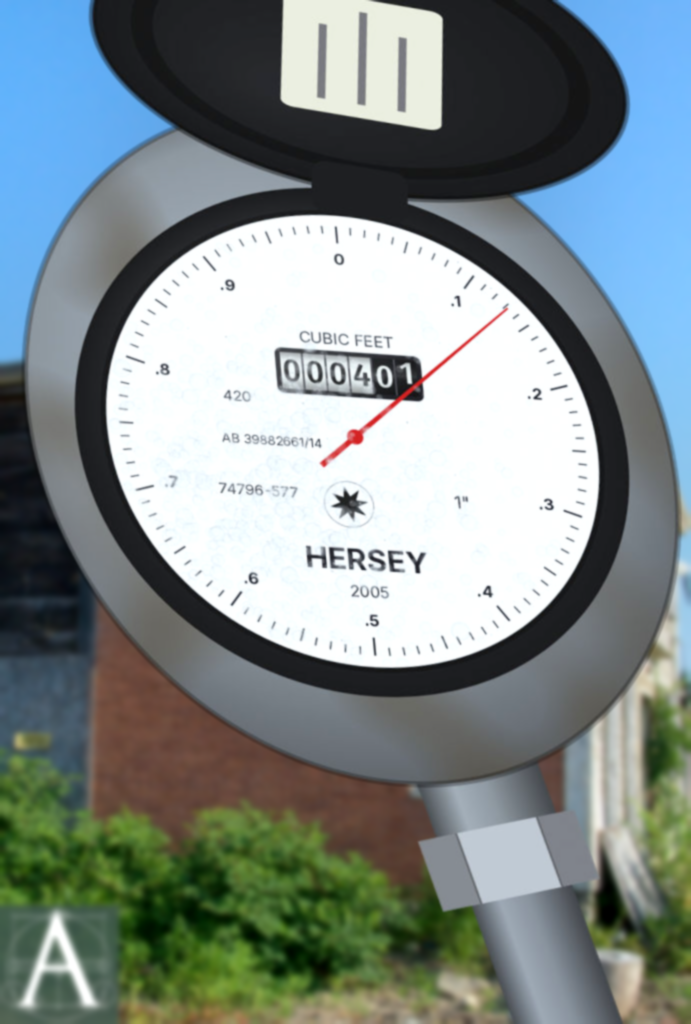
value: 401.13
